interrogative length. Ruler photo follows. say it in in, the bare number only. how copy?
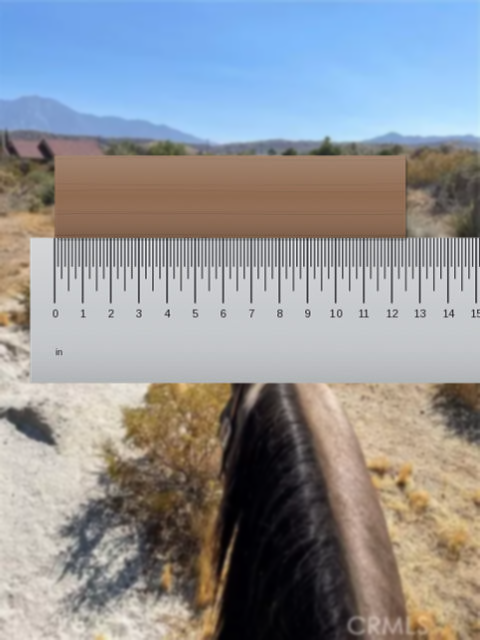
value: 12.5
